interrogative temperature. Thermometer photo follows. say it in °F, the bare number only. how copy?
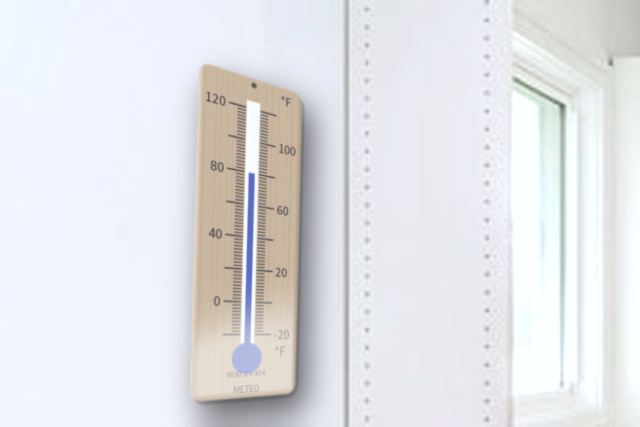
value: 80
